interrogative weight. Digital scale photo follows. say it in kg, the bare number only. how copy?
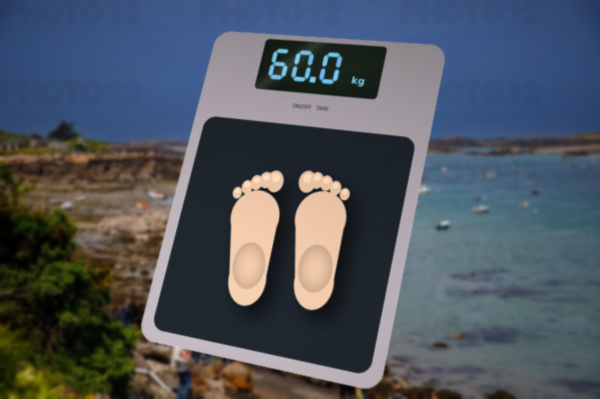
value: 60.0
